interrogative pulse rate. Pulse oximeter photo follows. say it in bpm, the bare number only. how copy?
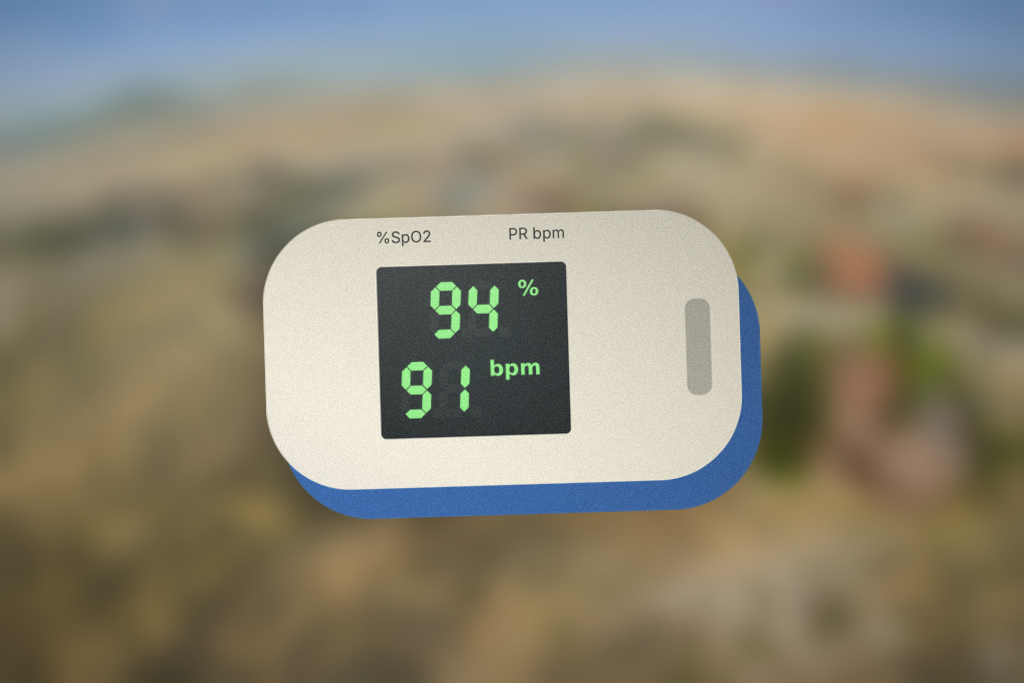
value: 91
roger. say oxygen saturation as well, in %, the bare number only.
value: 94
